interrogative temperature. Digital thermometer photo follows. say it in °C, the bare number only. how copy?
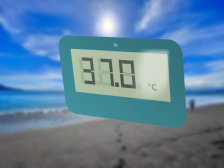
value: 37.0
